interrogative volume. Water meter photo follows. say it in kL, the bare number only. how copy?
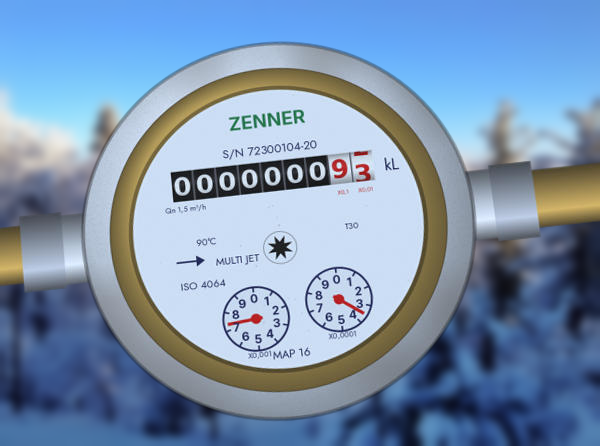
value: 0.9273
